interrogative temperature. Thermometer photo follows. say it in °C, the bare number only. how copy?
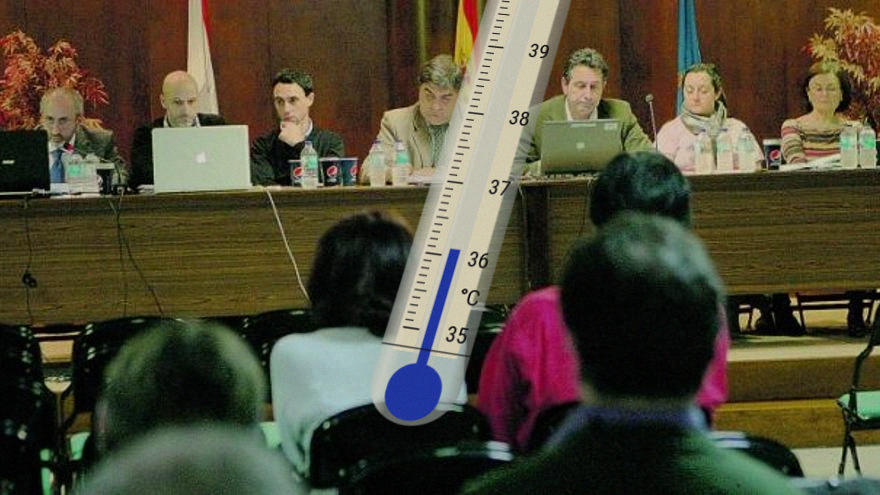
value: 36.1
